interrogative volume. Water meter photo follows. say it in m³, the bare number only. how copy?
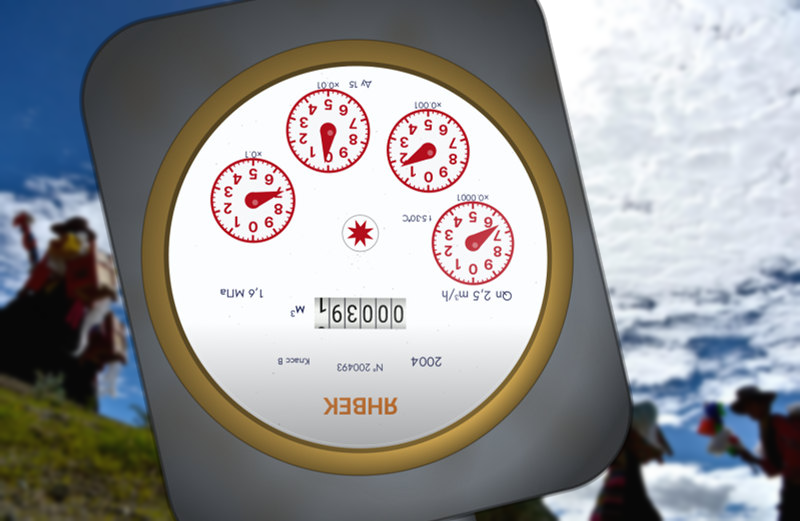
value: 390.7016
